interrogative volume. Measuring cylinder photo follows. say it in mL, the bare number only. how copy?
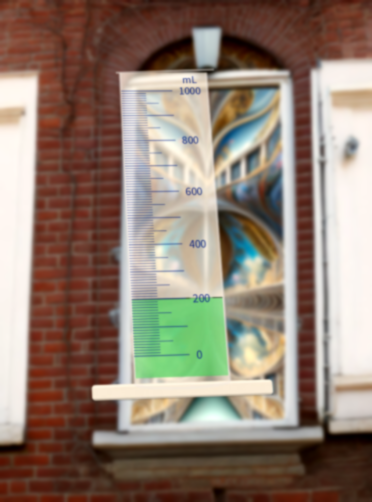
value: 200
